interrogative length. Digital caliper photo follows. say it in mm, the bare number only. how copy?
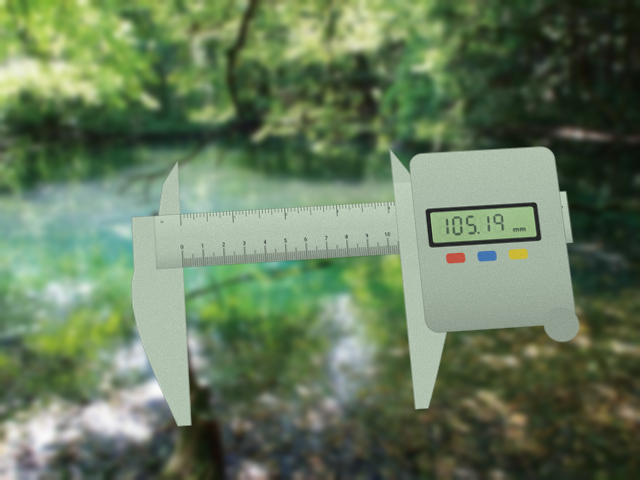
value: 105.19
